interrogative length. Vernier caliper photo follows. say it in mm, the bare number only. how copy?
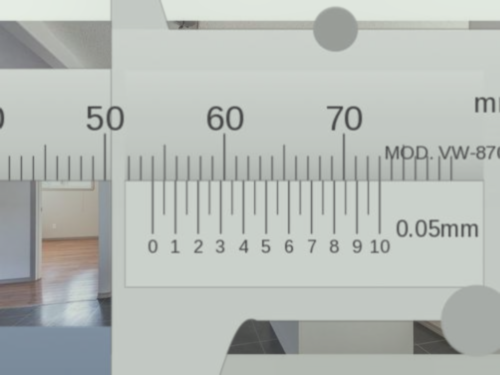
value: 54.0
